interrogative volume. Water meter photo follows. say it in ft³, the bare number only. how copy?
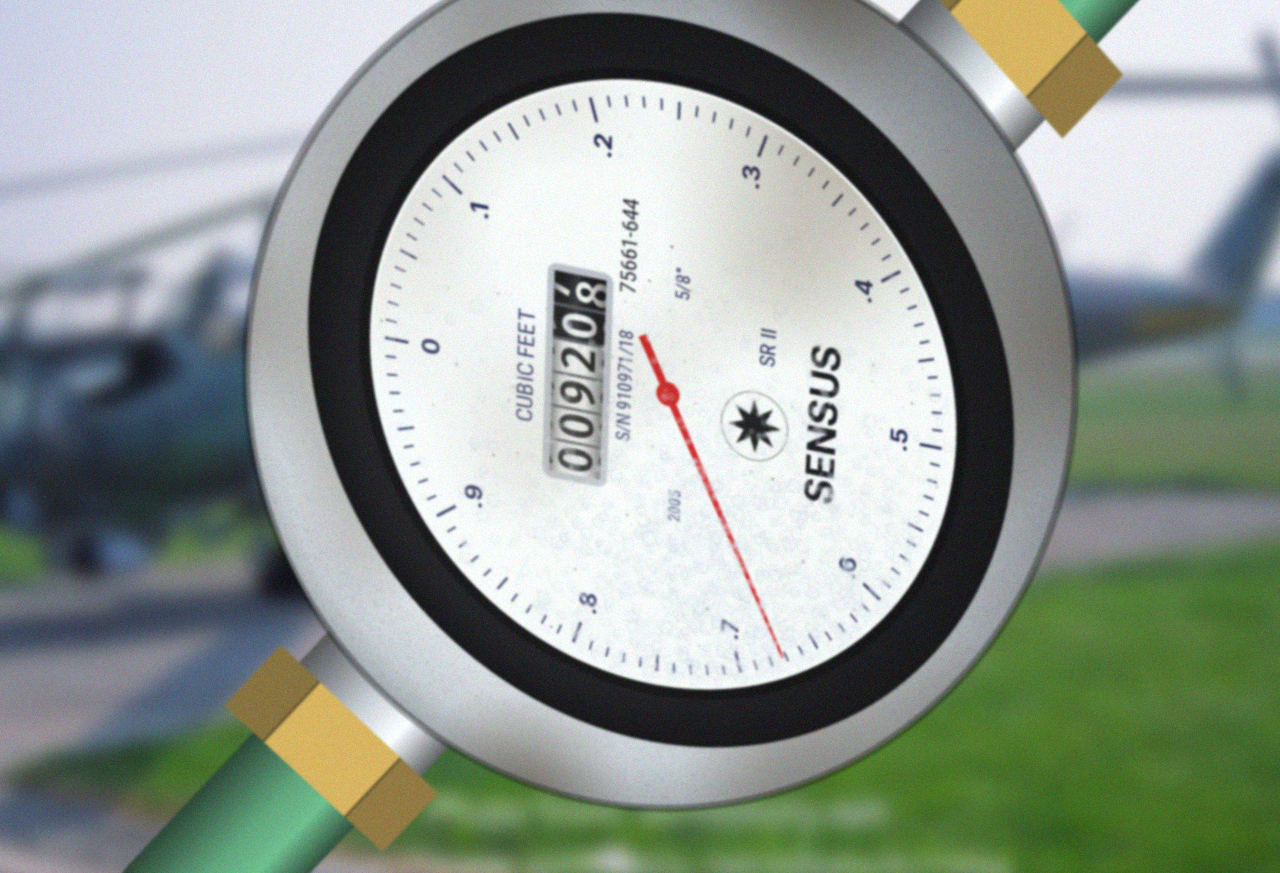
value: 9207.67
